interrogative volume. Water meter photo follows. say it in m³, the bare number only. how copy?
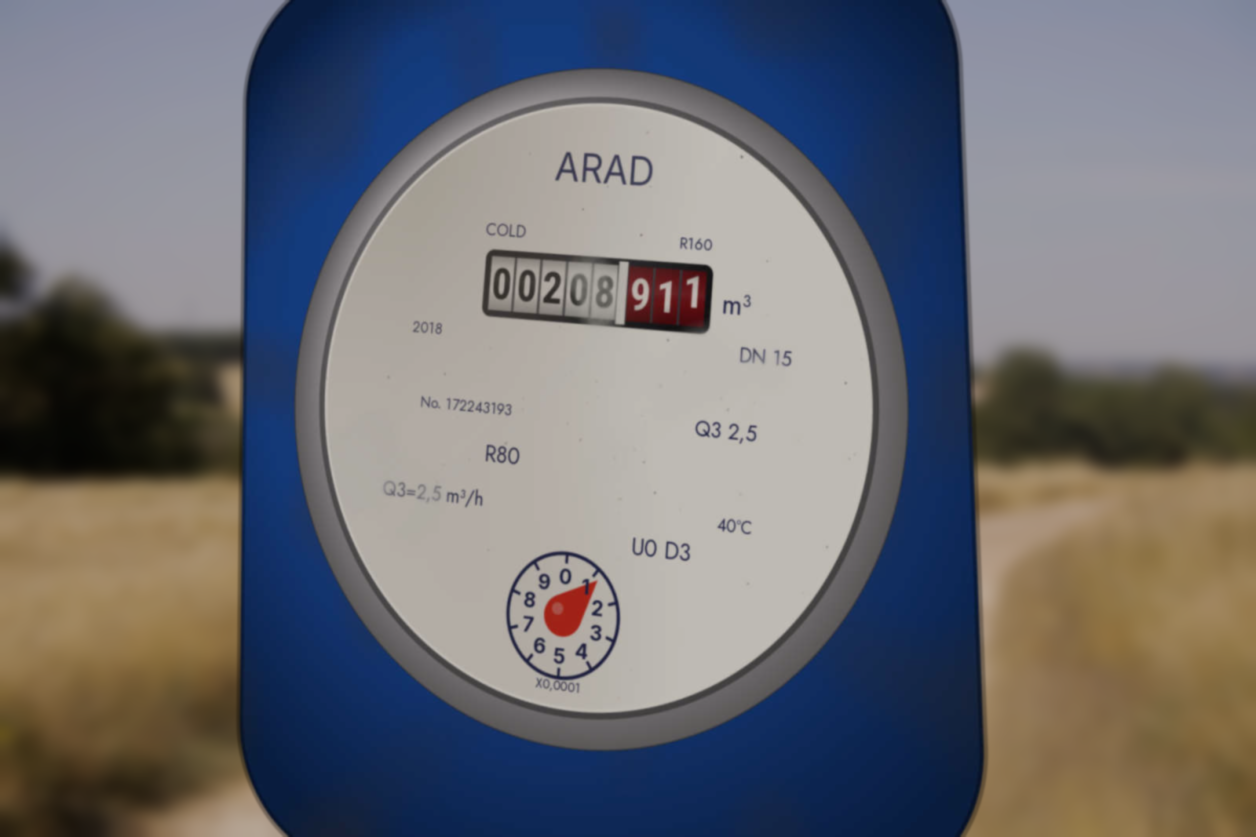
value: 208.9111
